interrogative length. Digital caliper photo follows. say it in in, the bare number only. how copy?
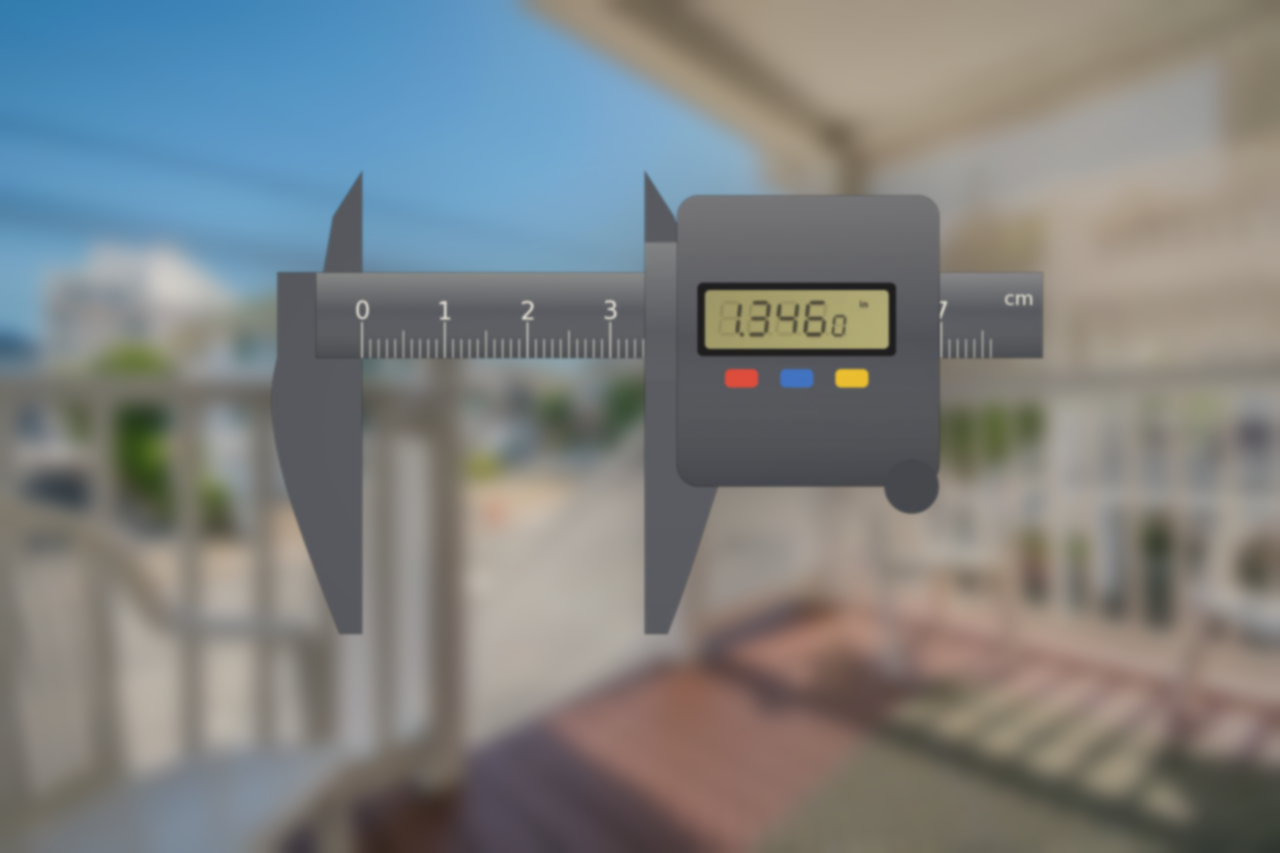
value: 1.3460
